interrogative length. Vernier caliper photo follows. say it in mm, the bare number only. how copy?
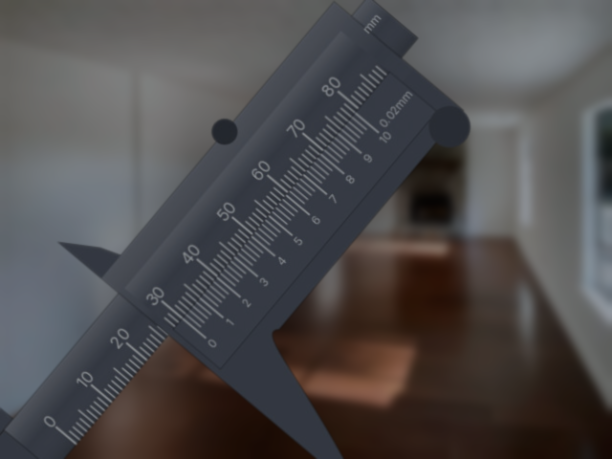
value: 30.0
